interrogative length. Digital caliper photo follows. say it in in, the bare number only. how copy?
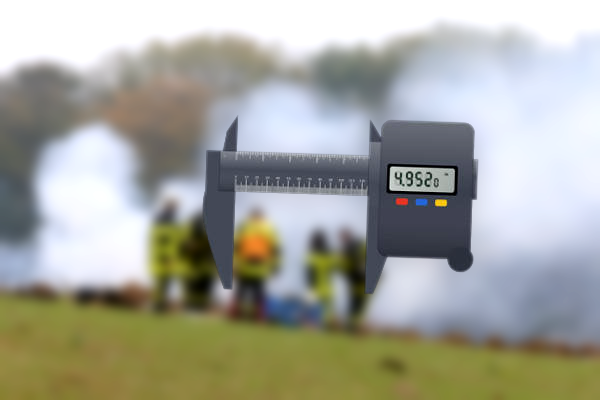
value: 4.9520
